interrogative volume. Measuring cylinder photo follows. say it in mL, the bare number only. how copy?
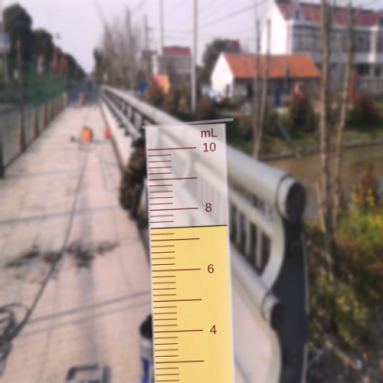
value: 7.4
